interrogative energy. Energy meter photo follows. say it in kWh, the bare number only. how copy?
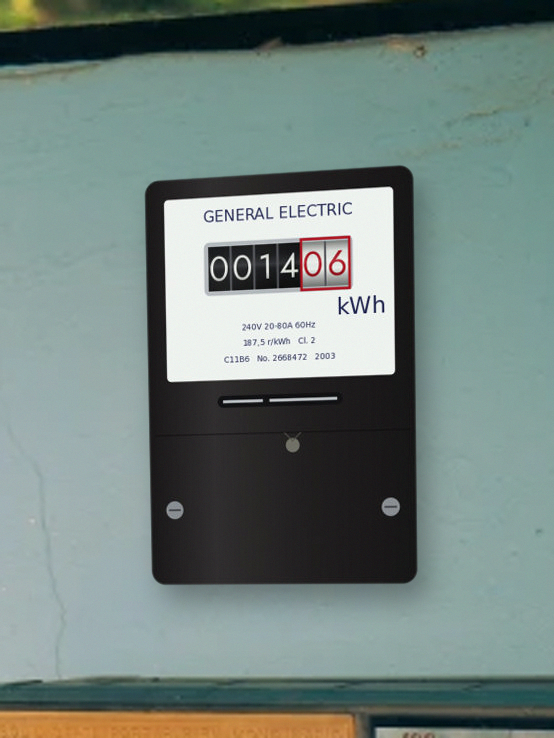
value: 14.06
